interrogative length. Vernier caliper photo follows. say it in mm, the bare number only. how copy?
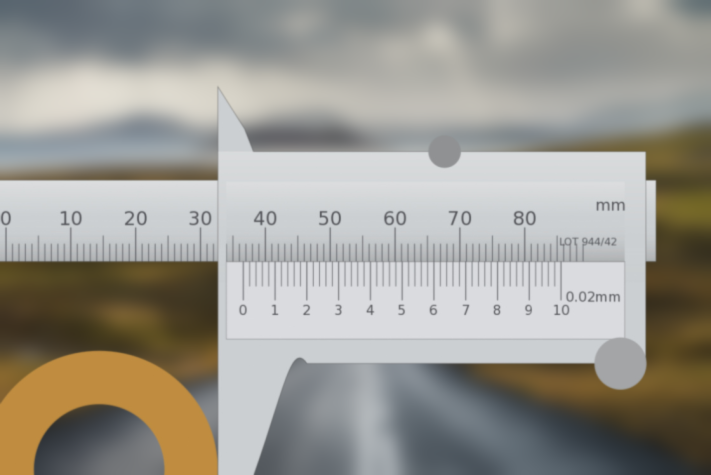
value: 36.6
